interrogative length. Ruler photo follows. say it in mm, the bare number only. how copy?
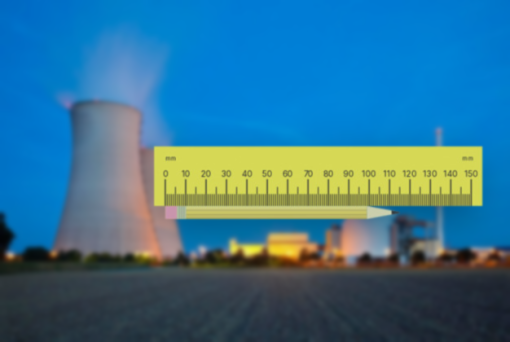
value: 115
